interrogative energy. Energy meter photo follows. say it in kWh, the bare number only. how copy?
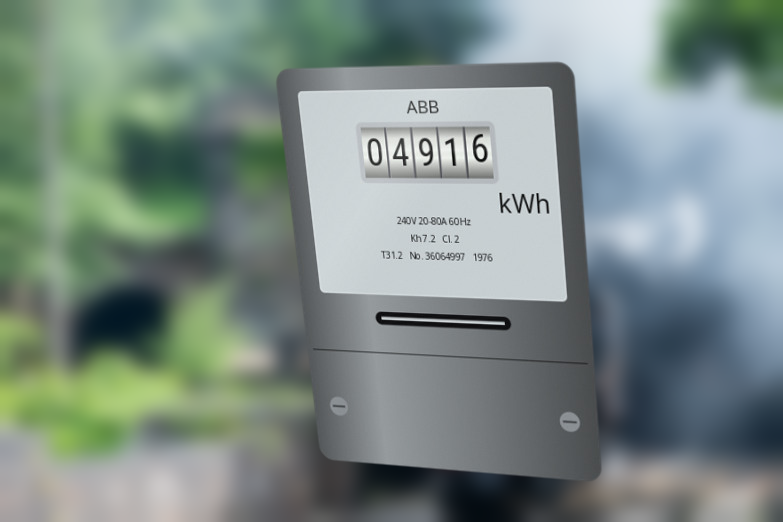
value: 4916
